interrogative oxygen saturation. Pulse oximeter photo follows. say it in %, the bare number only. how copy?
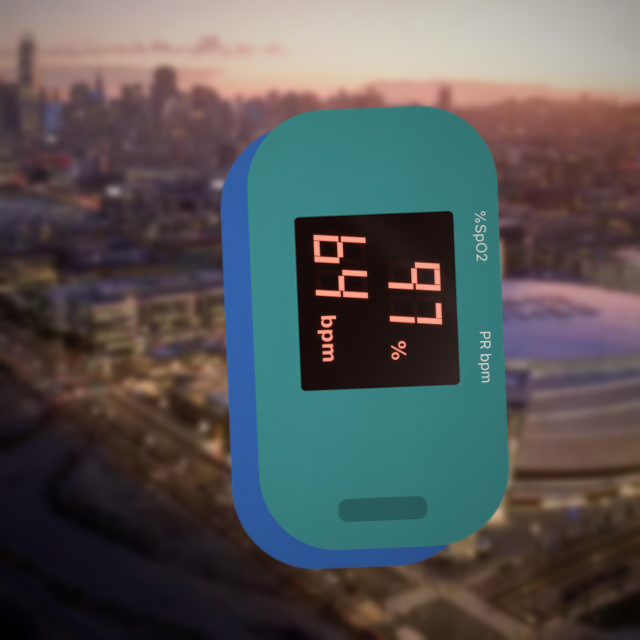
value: 97
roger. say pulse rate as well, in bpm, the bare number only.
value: 64
